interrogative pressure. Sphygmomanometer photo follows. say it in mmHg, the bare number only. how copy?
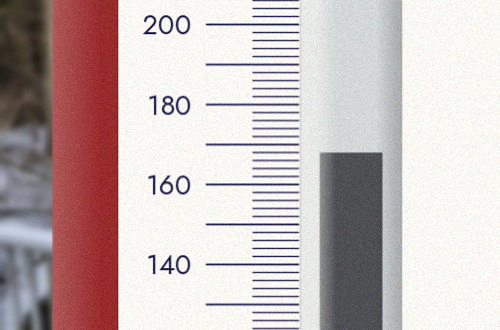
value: 168
